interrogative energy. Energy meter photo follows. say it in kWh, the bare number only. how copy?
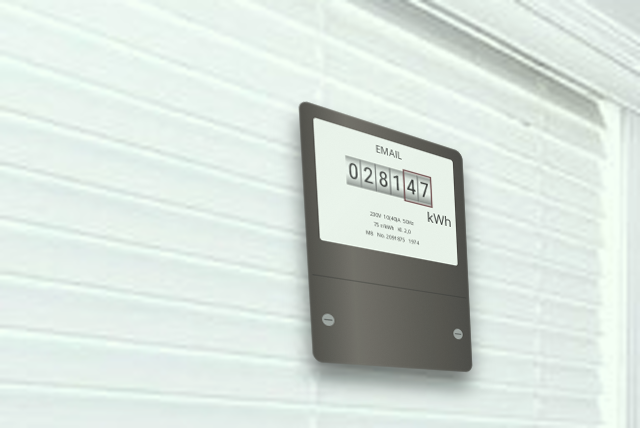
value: 281.47
